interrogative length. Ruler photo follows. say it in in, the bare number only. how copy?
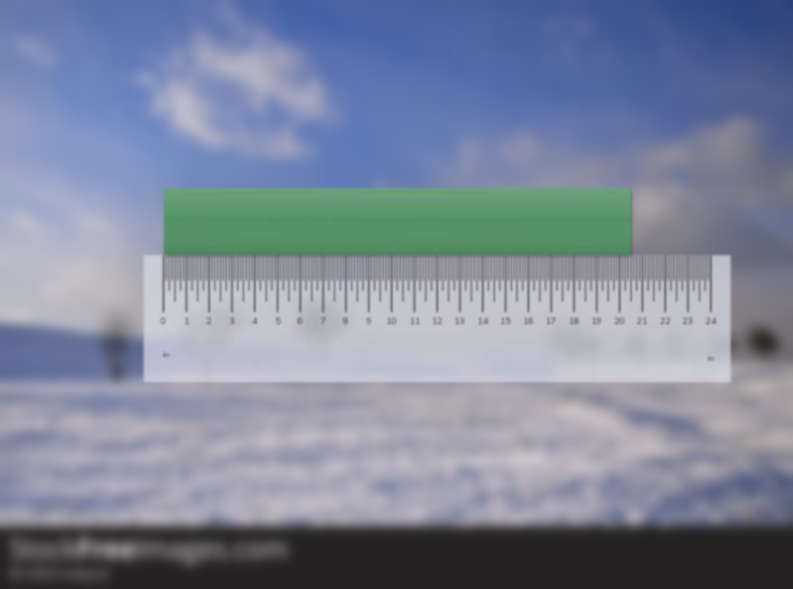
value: 20.5
